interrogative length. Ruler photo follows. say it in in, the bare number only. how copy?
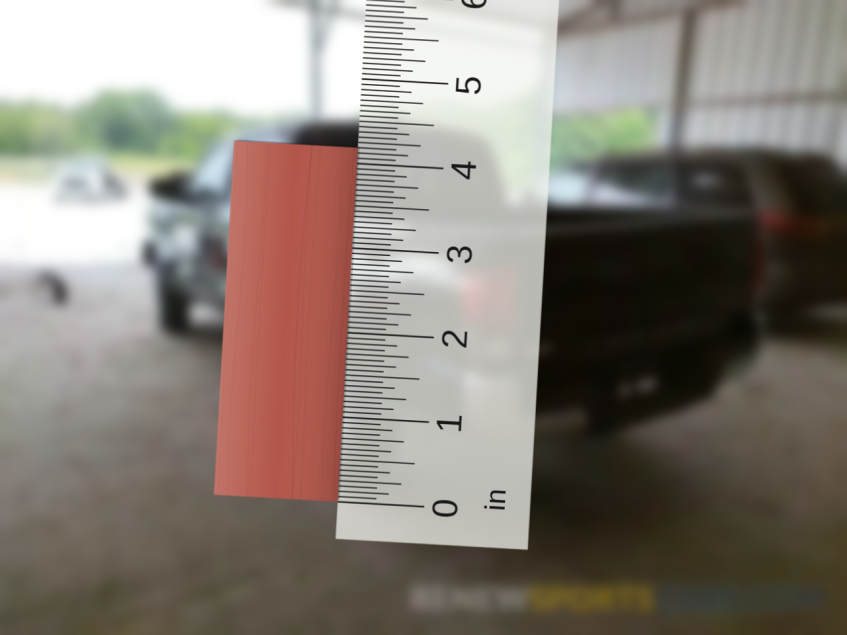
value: 4.1875
